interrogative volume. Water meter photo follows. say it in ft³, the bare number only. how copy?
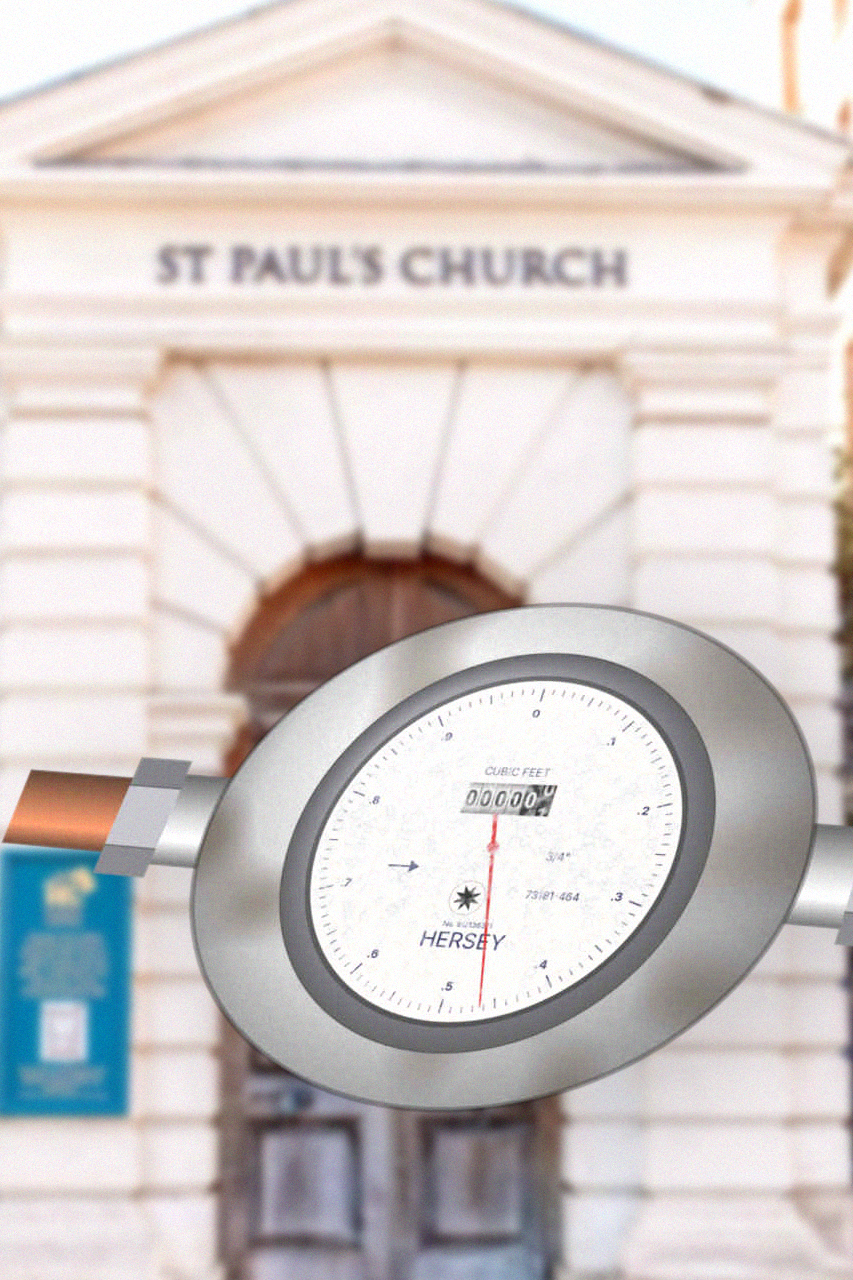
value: 0.46
